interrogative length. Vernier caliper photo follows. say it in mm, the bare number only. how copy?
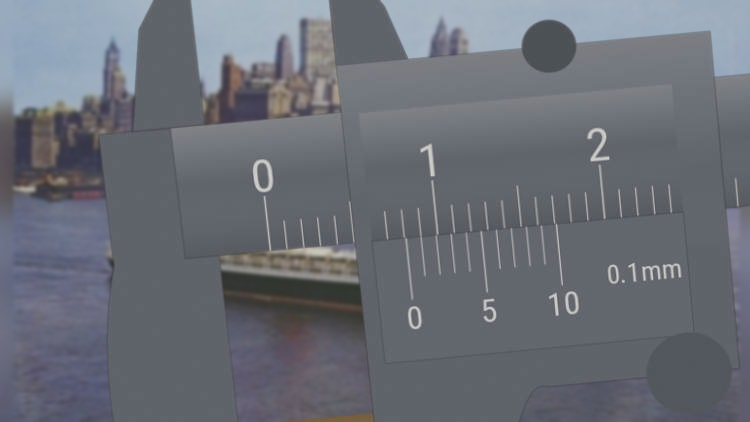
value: 8.1
